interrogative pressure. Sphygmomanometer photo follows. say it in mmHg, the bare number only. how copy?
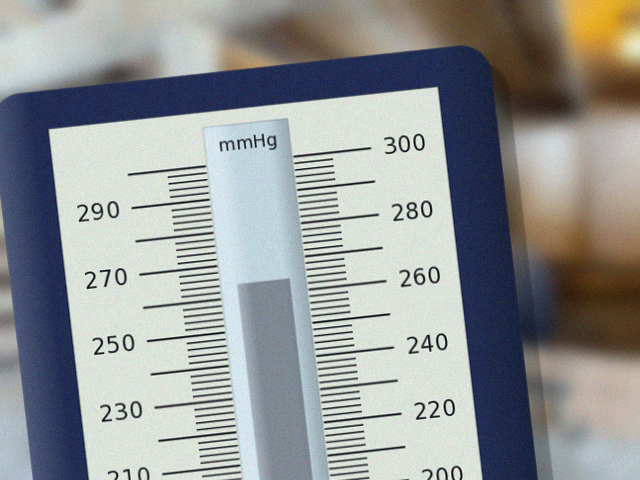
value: 264
